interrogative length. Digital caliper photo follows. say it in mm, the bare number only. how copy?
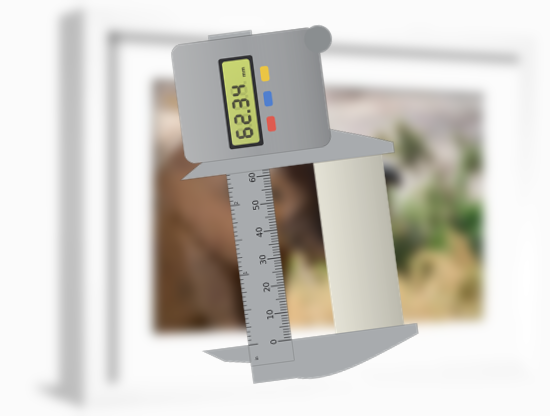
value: 62.34
